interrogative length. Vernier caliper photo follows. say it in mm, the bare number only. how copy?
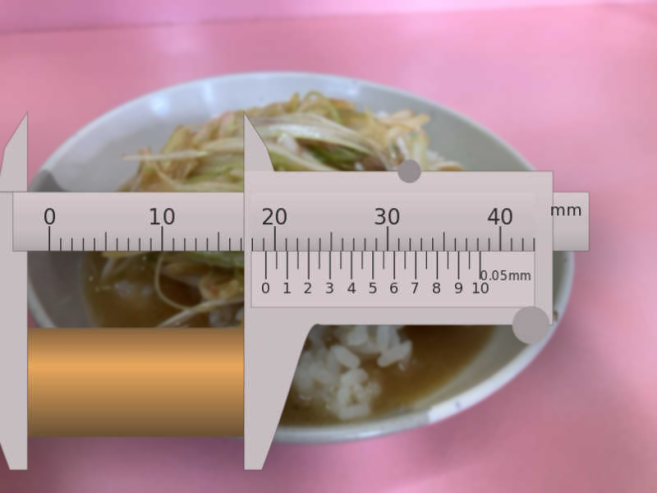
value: 19.2
